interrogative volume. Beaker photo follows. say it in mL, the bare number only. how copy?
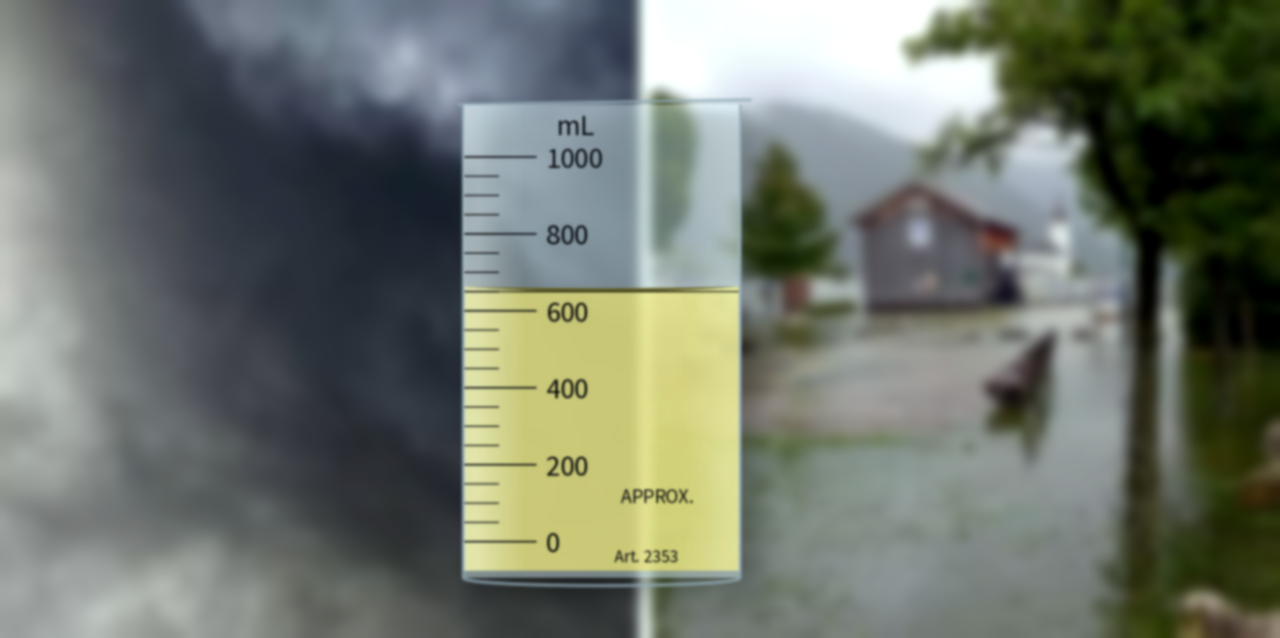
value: 650
